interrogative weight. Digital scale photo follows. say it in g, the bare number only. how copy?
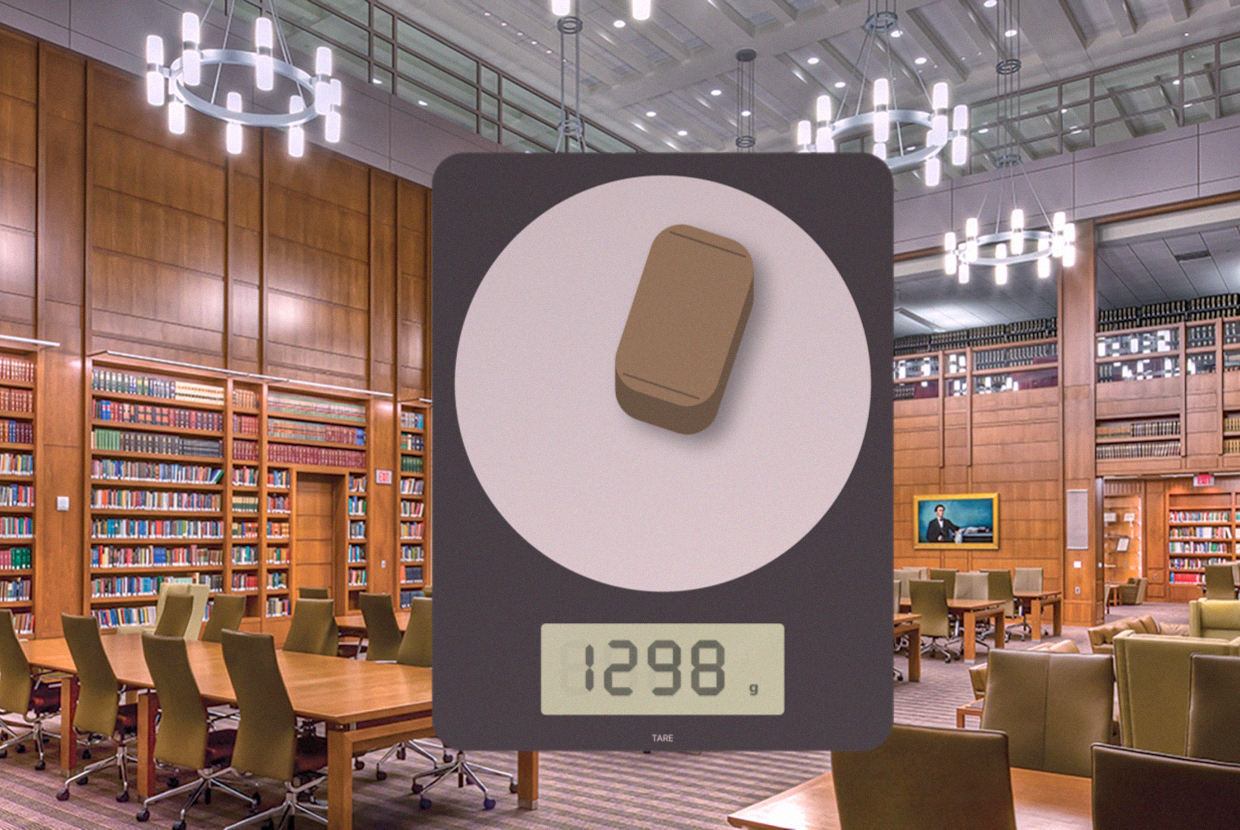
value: 1298
